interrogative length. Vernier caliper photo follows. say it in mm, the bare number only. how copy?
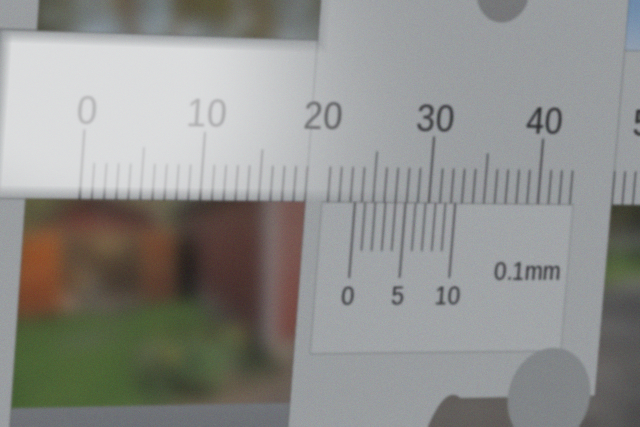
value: 23.4
